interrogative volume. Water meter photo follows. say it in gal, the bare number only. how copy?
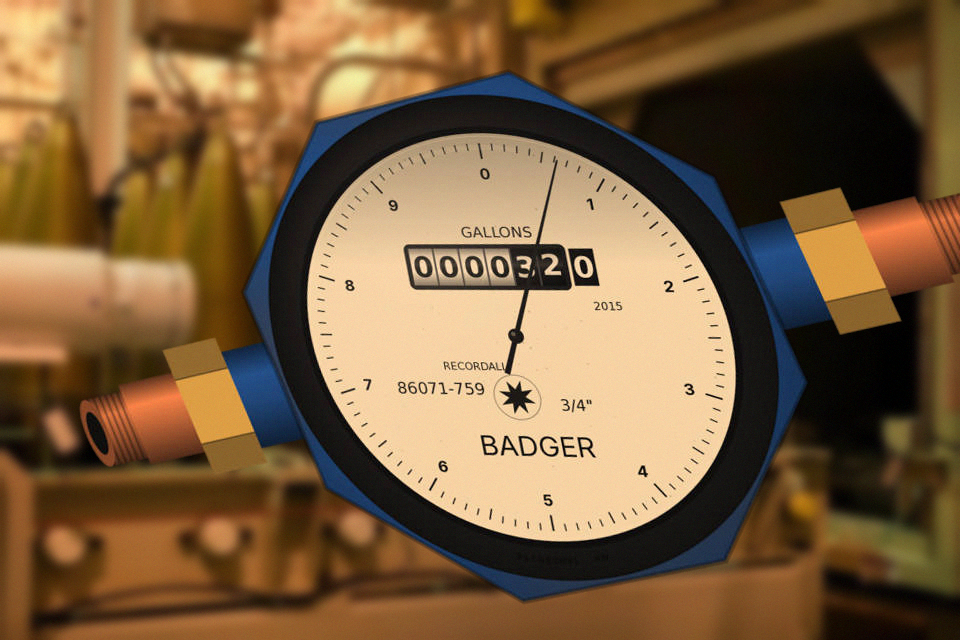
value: 320.6
